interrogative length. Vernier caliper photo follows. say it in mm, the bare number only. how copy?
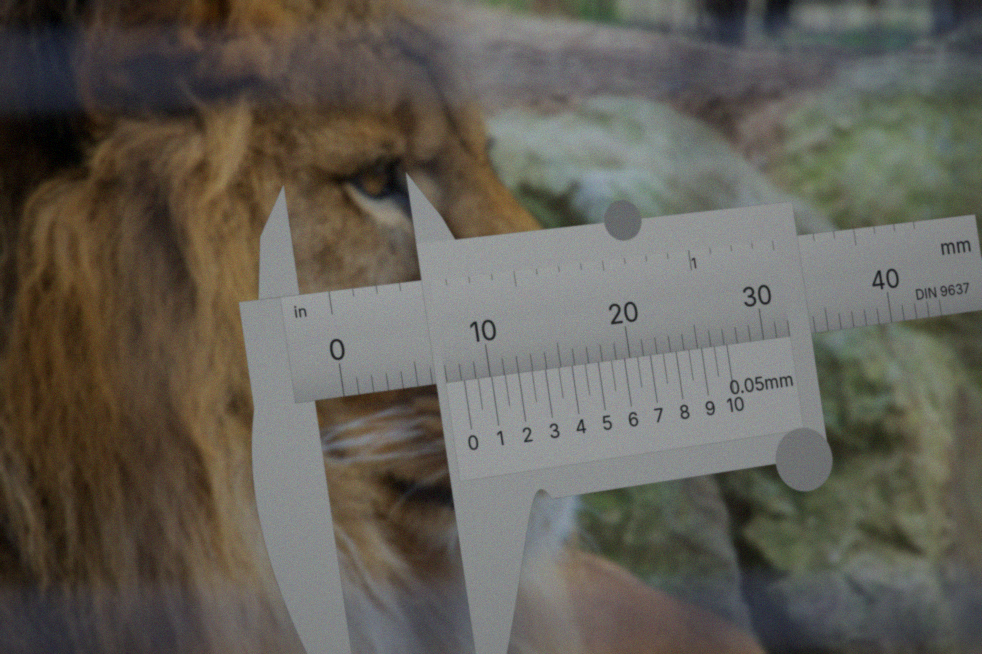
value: 8.2
